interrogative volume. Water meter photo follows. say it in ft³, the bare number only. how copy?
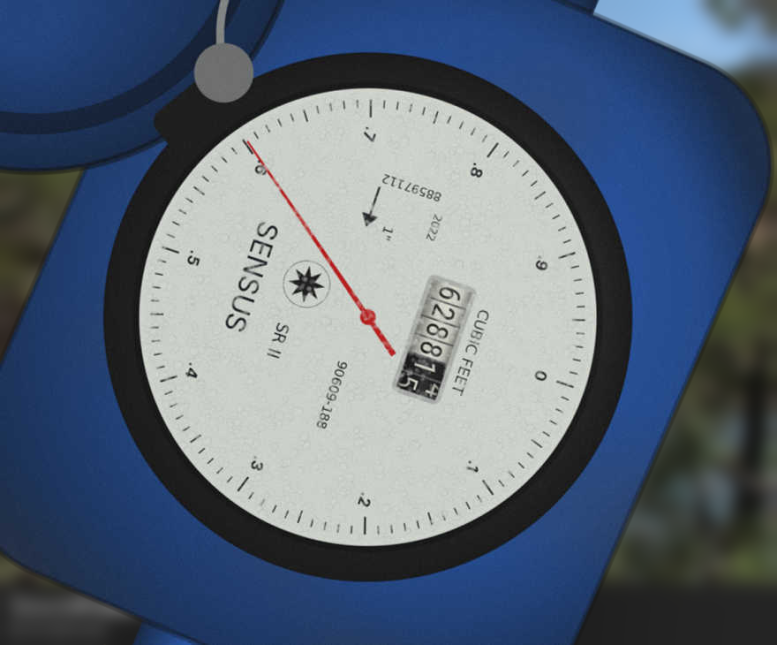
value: 628814.60
